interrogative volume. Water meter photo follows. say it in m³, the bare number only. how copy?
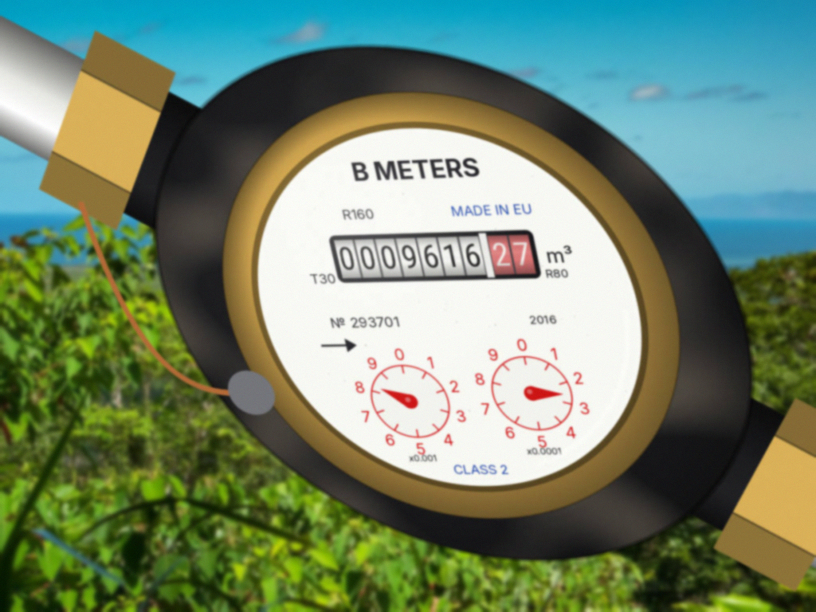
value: 9616.2782
